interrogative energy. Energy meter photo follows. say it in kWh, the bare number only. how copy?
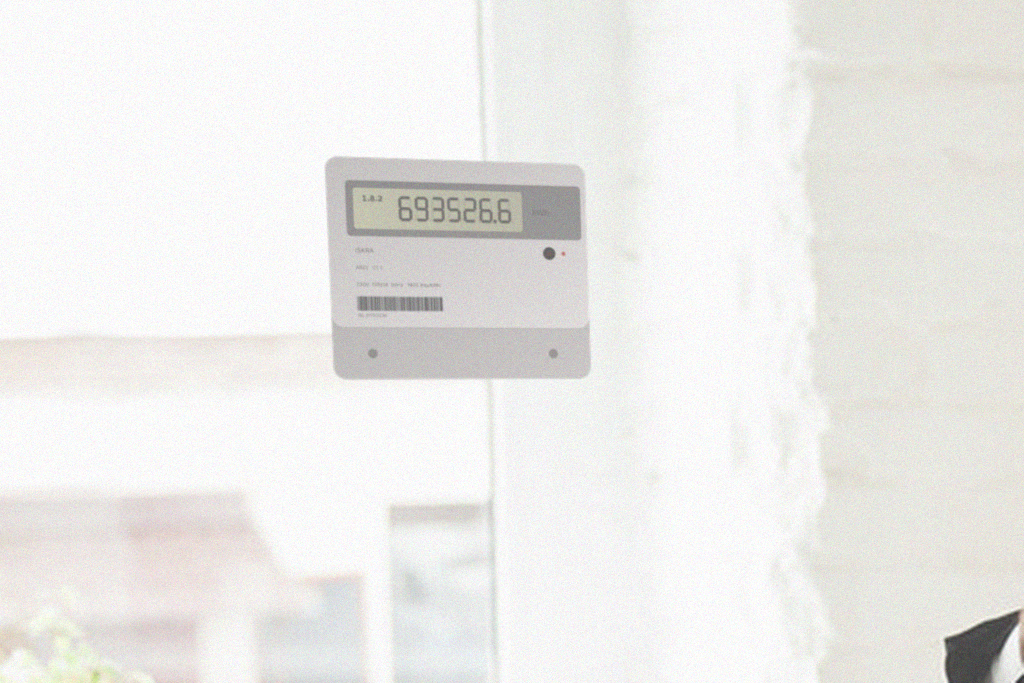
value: 693526.6
